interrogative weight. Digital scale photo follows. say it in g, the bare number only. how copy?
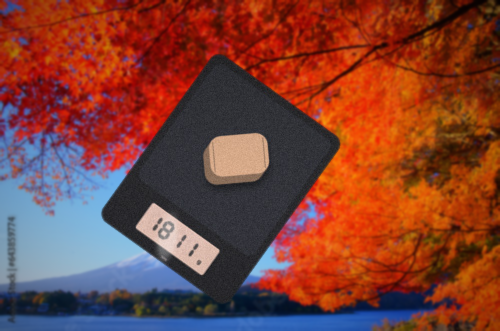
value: 1811
